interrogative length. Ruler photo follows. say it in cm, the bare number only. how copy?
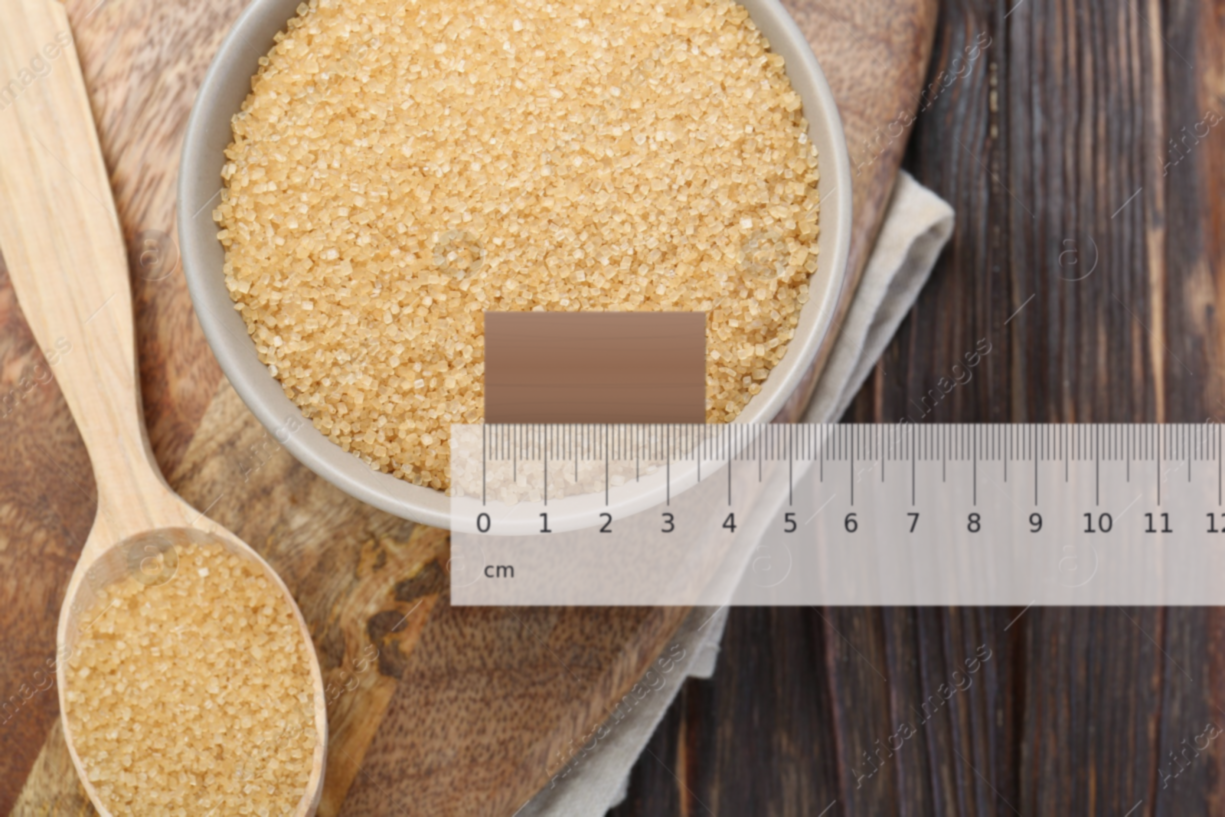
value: 3.6
